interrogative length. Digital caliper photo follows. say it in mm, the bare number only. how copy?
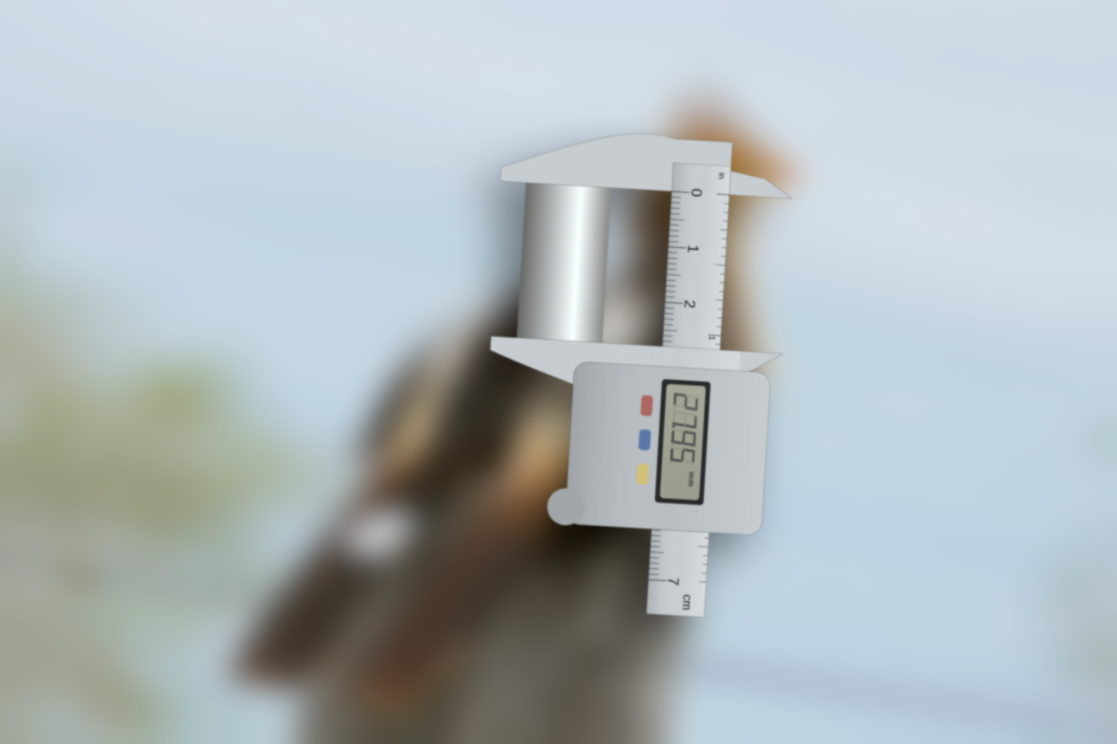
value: 27.95
